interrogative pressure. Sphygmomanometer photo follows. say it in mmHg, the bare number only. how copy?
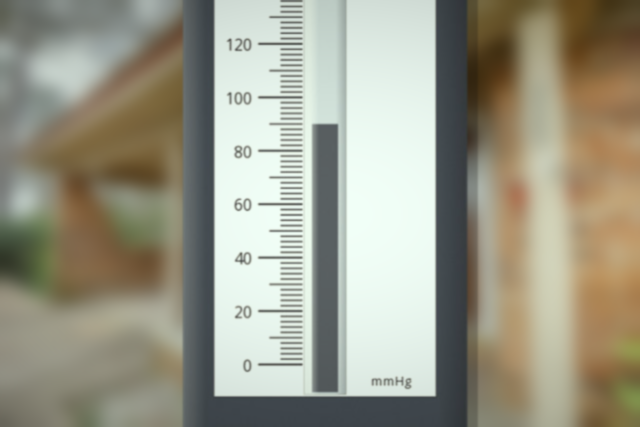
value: 90
